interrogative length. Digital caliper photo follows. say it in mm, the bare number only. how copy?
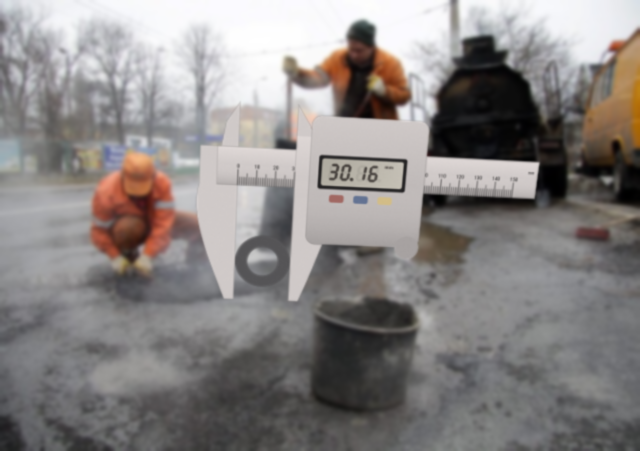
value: 30.16
